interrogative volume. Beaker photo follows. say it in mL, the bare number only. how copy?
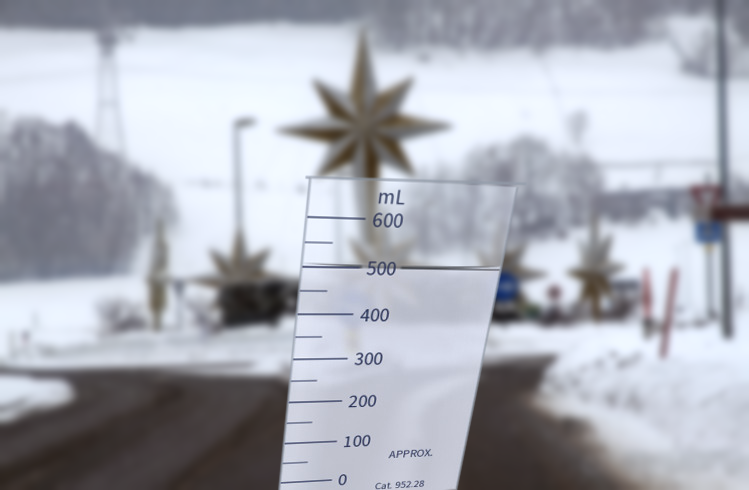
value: 500
